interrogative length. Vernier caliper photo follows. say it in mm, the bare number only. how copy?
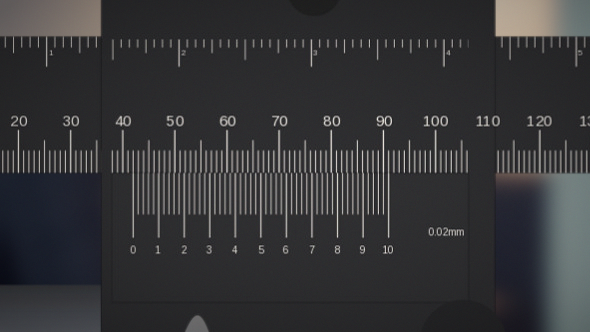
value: 42.0
